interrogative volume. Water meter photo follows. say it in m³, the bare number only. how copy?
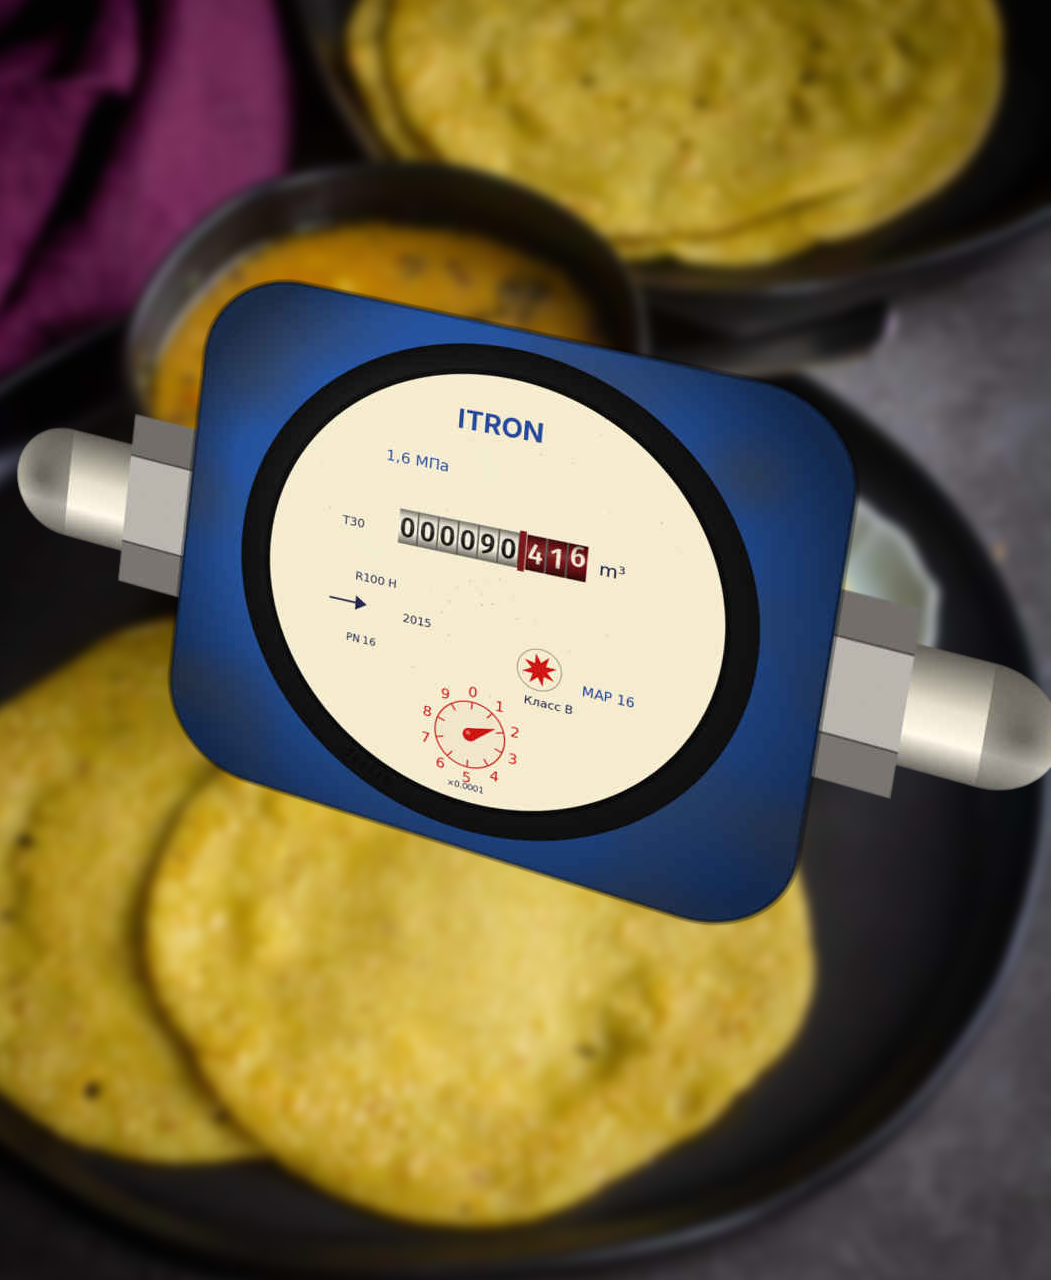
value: 90.4161
